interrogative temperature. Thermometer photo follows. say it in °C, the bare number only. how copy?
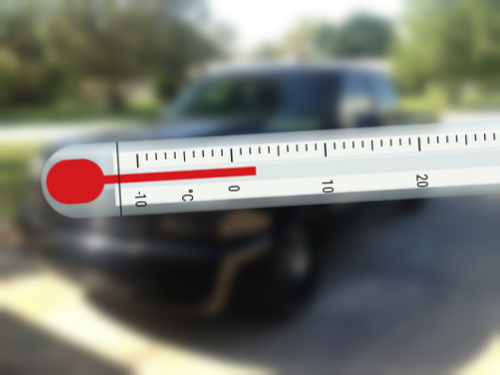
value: 2.5
